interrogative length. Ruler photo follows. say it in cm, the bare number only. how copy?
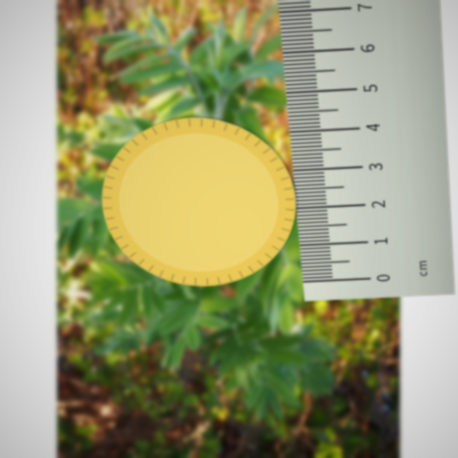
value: 4.5
